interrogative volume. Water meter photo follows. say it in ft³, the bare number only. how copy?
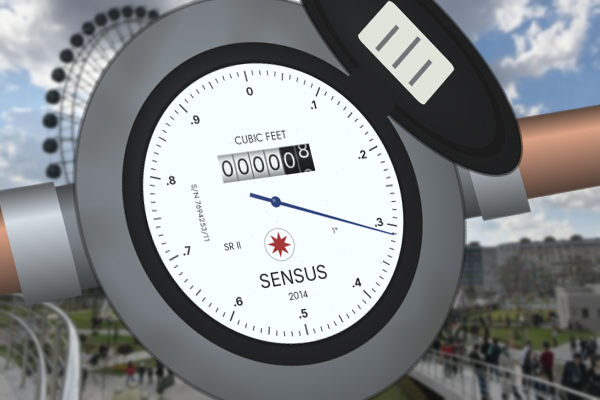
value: 8.31
